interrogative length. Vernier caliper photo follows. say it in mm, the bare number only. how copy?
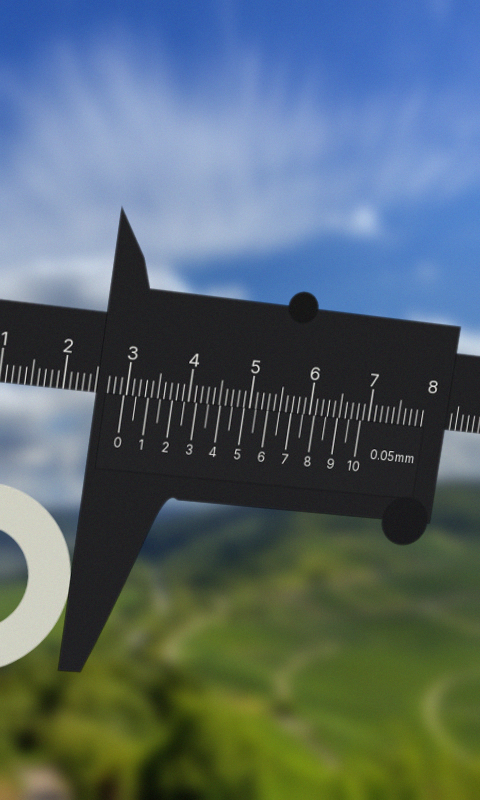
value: 29.6
